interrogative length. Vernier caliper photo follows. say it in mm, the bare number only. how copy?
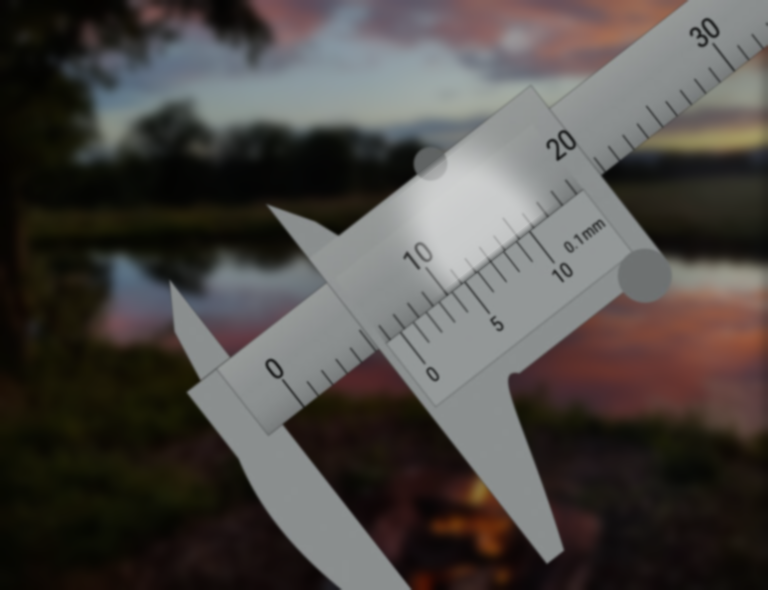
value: 6.7
